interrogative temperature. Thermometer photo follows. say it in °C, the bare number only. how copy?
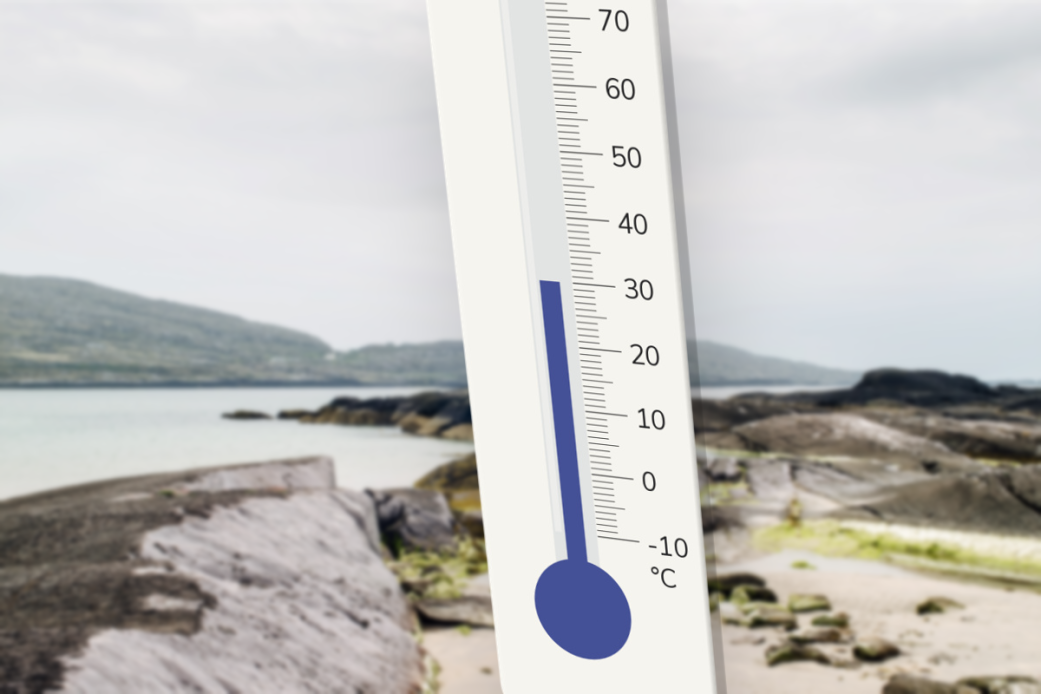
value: 30
